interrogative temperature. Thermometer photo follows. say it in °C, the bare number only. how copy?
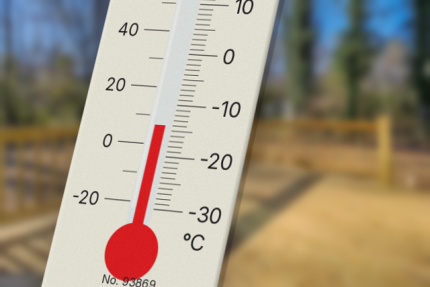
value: -14
